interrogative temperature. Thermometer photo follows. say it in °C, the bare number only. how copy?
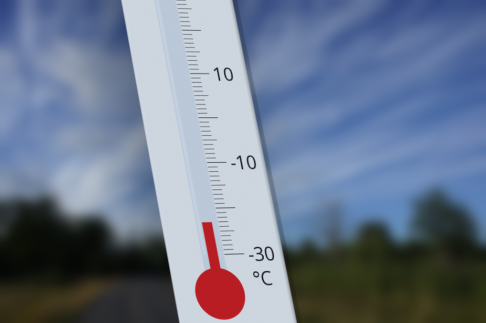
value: -23
